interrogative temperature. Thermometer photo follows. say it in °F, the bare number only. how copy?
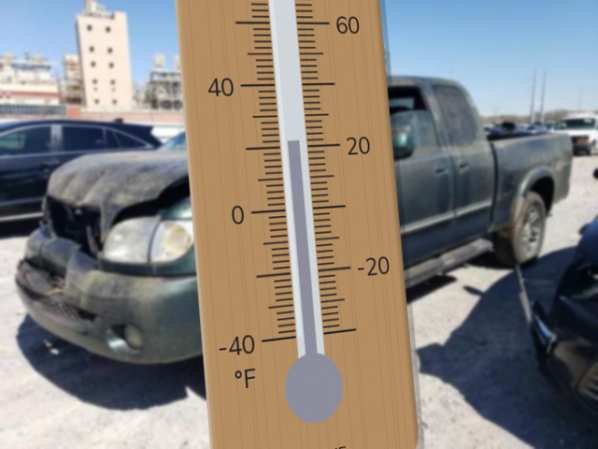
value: 22
